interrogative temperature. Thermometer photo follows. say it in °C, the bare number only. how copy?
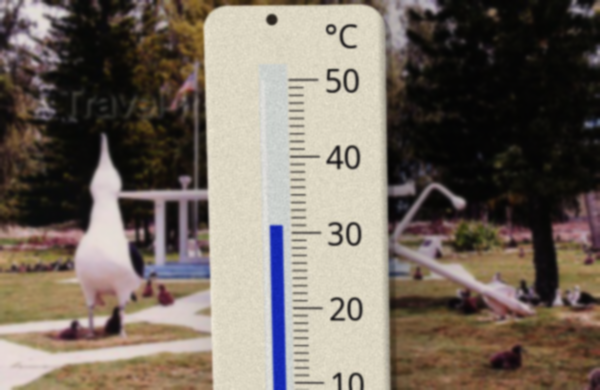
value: 31
